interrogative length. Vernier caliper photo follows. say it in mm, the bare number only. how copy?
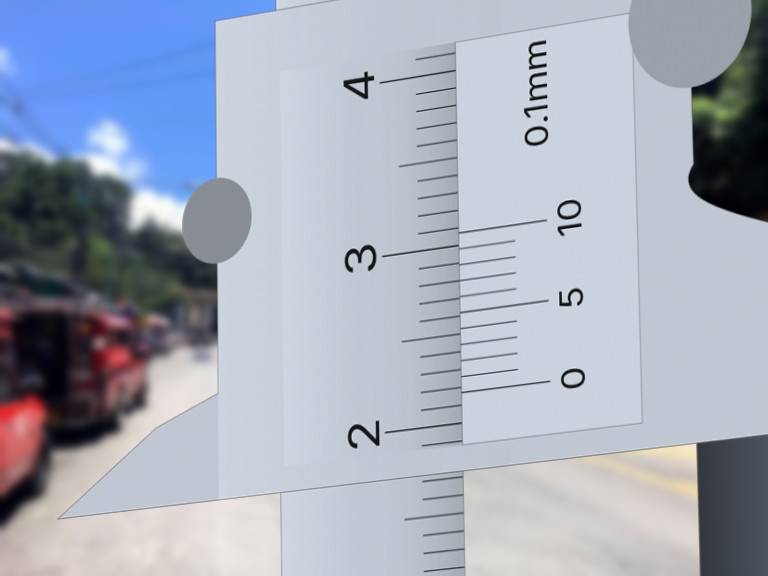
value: 21.7
